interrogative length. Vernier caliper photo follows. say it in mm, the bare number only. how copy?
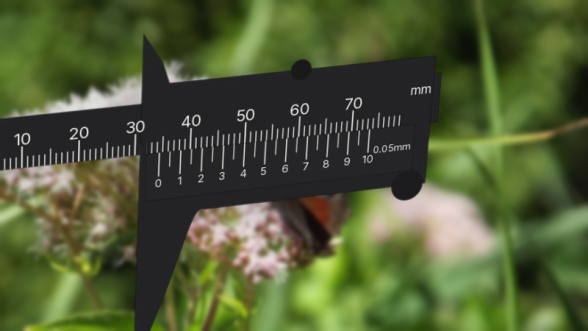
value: 34.4
